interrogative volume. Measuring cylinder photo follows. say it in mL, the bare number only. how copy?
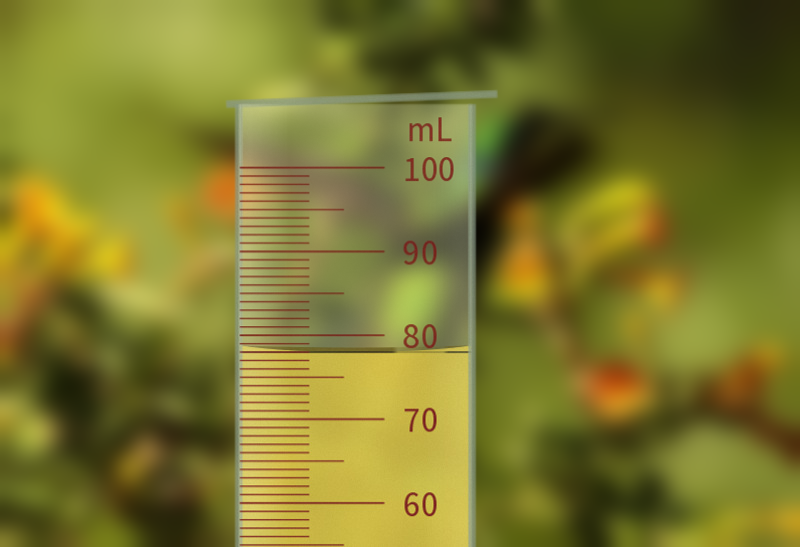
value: 78
